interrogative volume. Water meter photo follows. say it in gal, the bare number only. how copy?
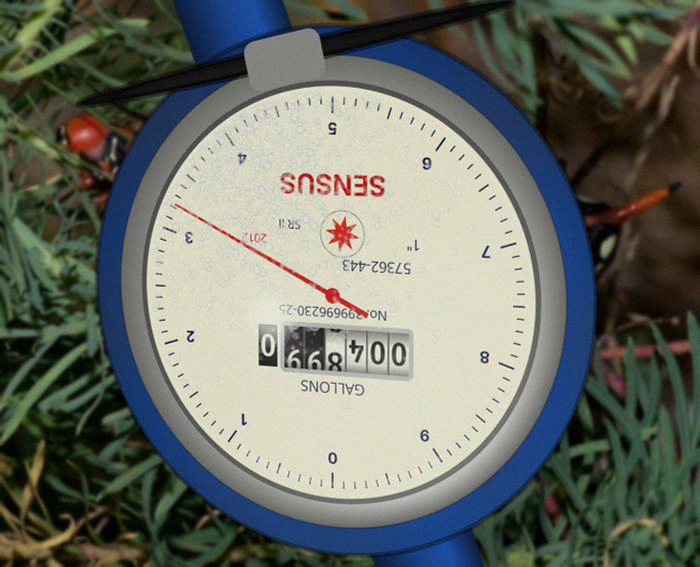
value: 48993.2
